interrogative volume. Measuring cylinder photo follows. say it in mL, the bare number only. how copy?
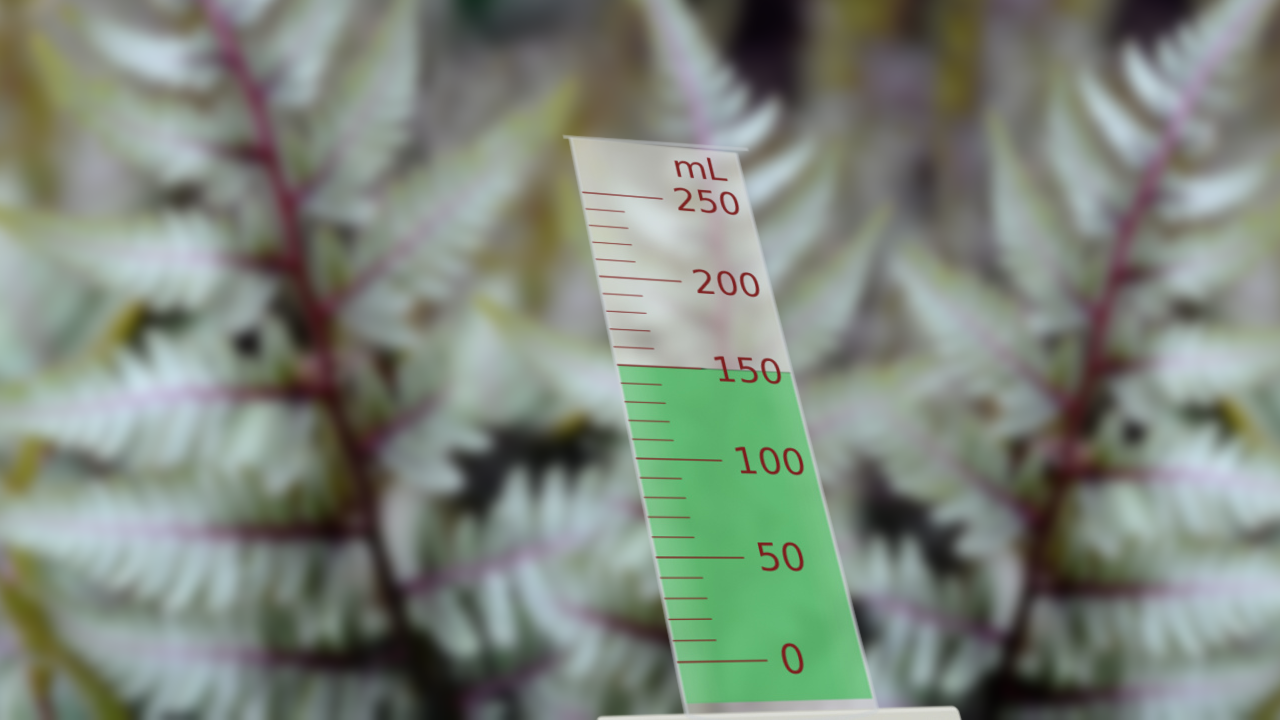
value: 150
